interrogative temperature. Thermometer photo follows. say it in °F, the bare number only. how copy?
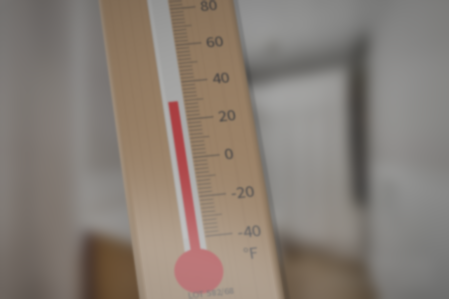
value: 30
